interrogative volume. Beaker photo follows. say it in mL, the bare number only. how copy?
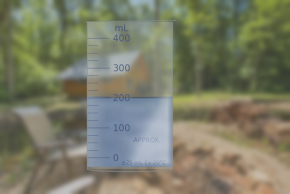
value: 200
